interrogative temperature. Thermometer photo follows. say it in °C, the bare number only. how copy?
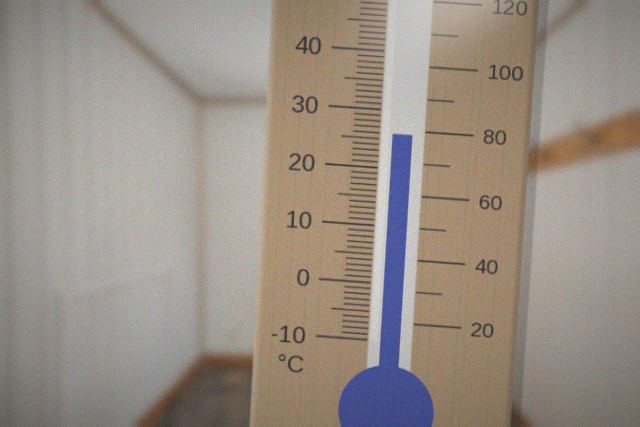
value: 26
